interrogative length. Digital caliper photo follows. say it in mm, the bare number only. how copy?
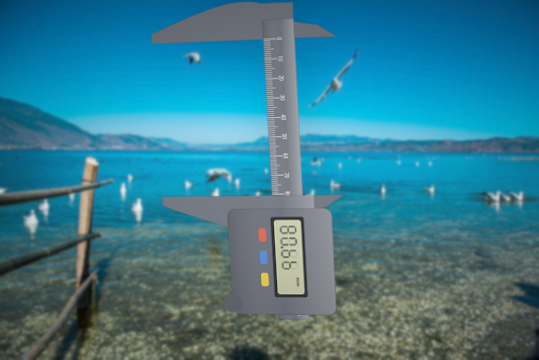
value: 80.66
